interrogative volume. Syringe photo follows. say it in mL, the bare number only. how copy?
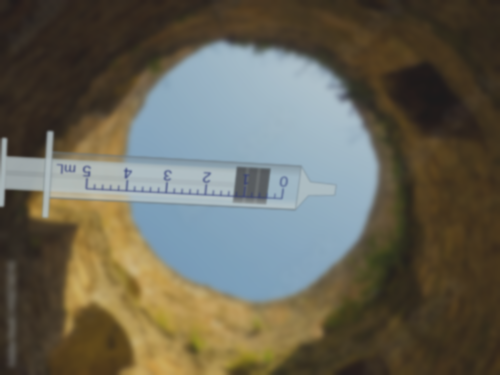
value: 0.4
